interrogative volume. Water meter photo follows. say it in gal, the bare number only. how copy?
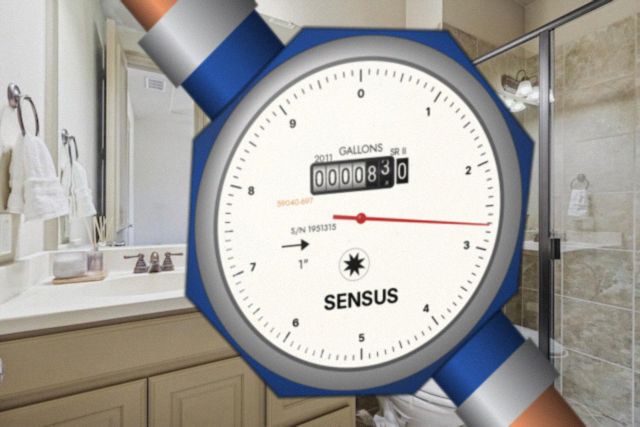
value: 832.7
